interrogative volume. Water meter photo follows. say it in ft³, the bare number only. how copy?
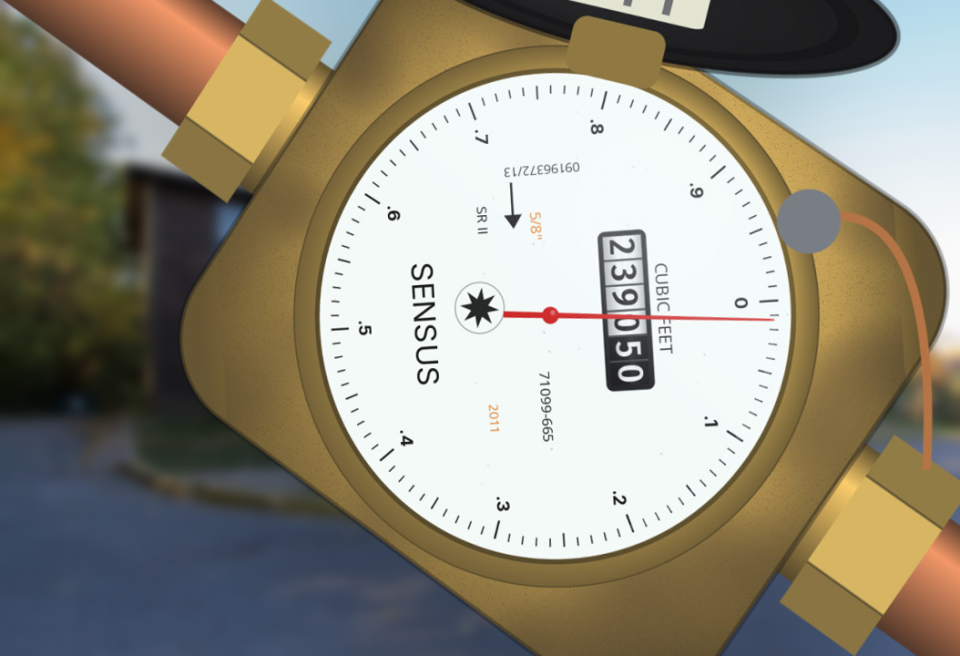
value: 239050.01
